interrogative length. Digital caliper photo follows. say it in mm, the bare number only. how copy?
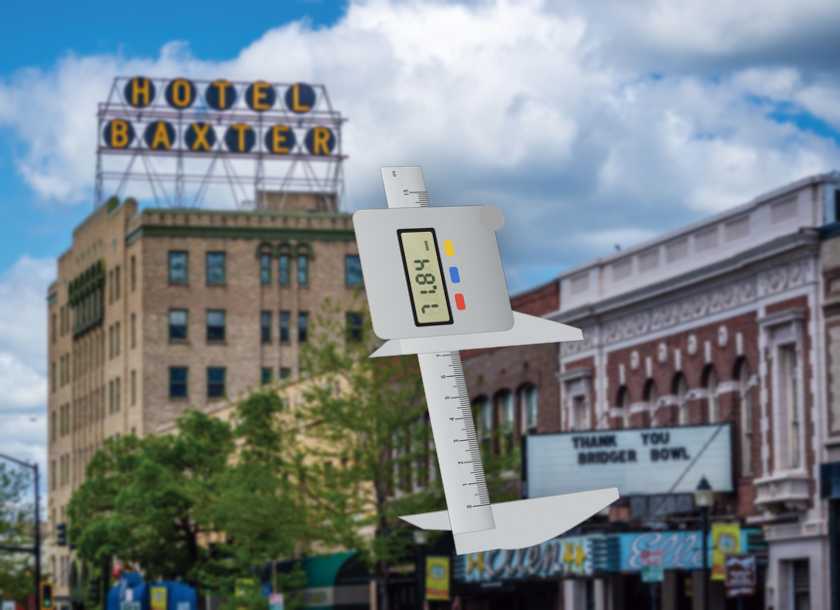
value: 71.84
